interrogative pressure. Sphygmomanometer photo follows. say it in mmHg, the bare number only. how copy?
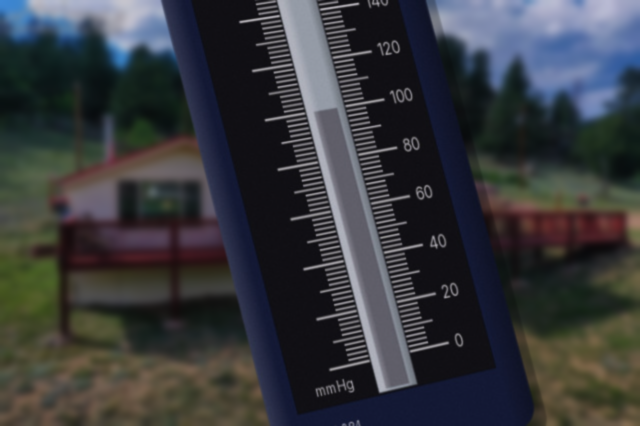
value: 100
